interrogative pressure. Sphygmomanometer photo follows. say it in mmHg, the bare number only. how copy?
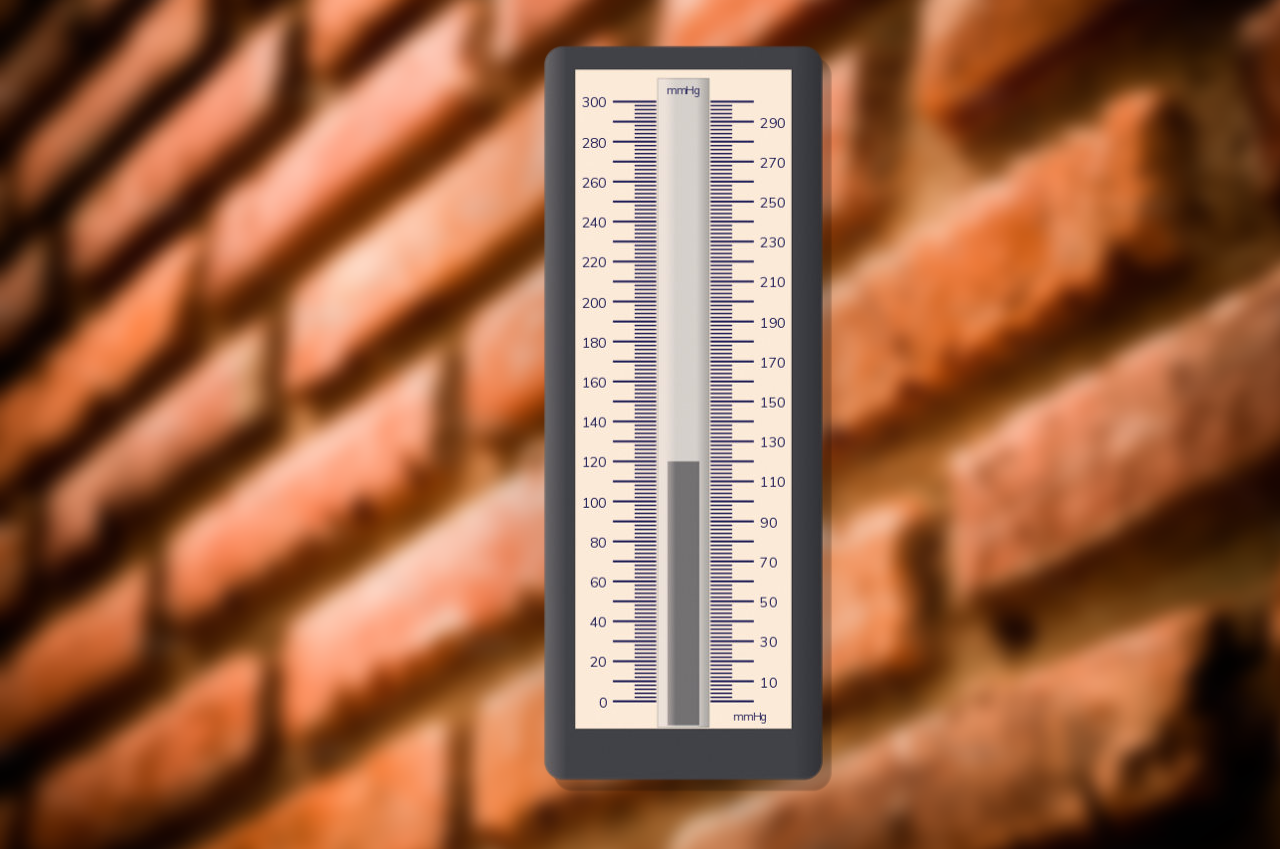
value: 120
